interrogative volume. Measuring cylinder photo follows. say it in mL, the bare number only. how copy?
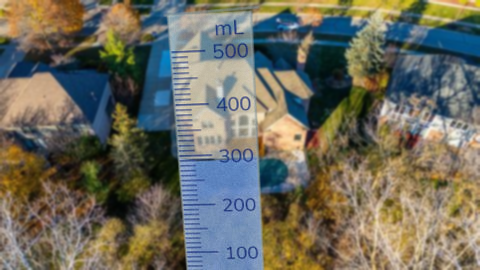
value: 290
